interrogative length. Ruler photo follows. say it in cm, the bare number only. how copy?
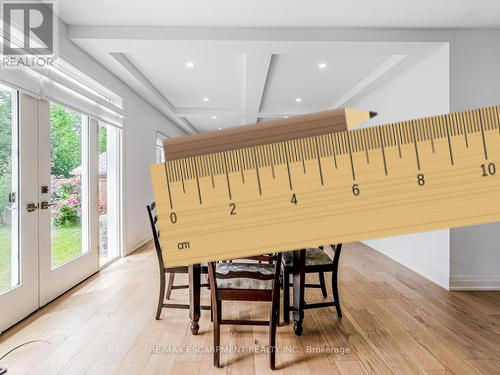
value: 7
